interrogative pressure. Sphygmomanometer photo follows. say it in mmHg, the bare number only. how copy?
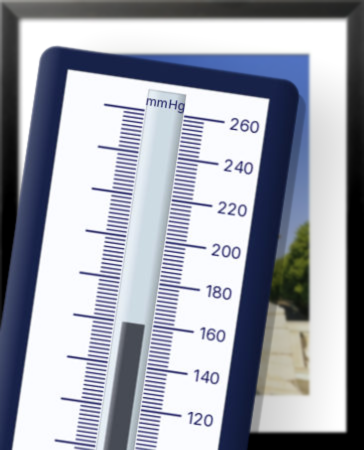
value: 160
